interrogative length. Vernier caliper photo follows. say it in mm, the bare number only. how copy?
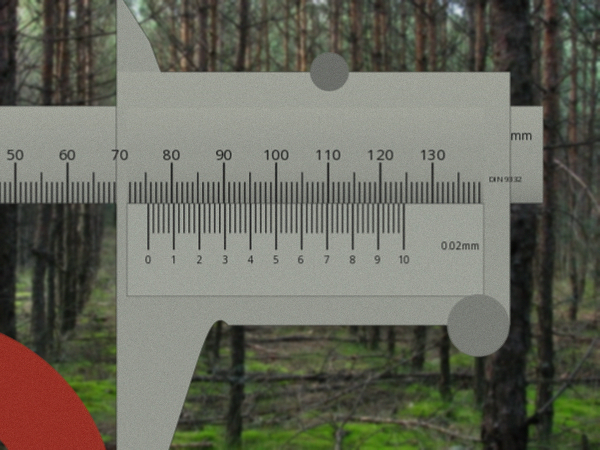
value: 75.5
